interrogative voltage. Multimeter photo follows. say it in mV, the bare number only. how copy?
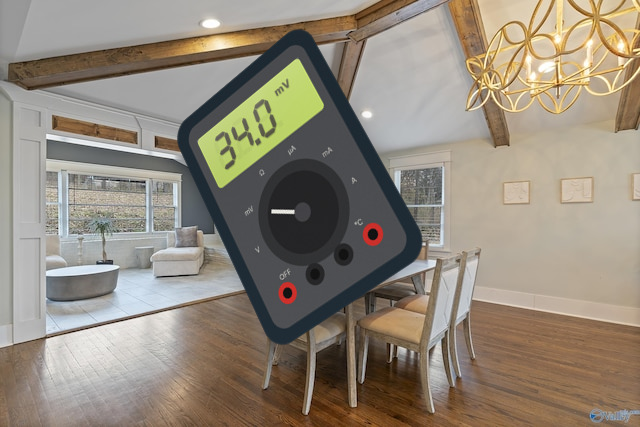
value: 34.0
